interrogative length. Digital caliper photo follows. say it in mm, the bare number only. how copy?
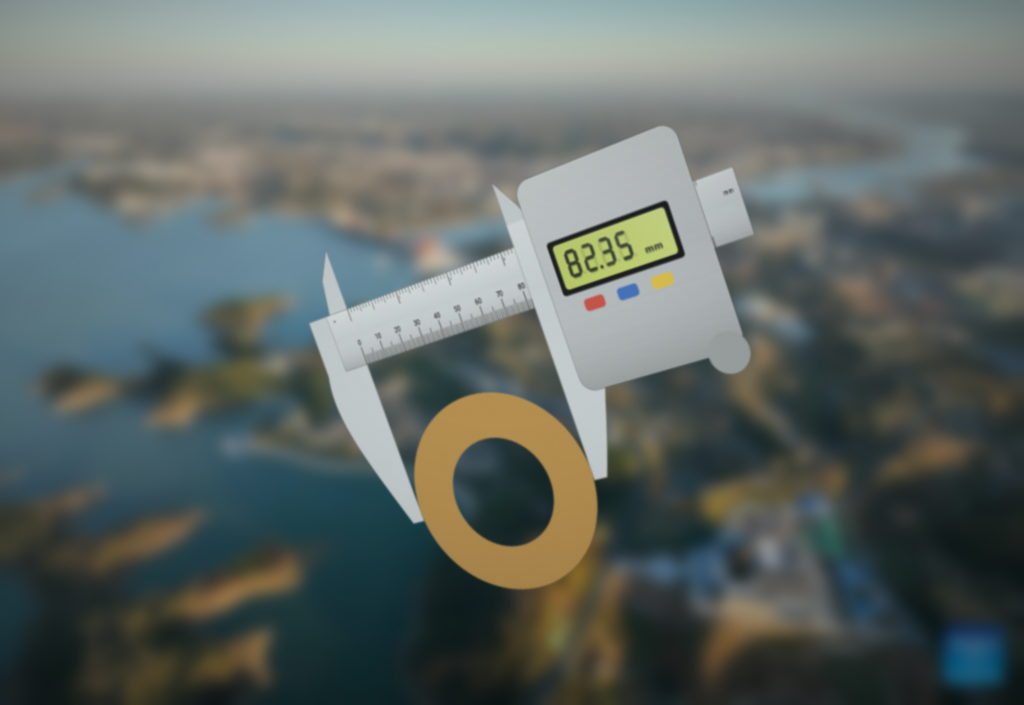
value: 82.35
